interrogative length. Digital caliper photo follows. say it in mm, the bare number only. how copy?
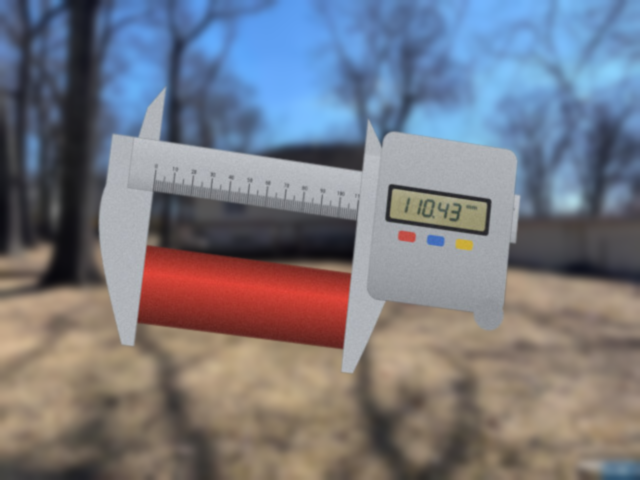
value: 110.43
